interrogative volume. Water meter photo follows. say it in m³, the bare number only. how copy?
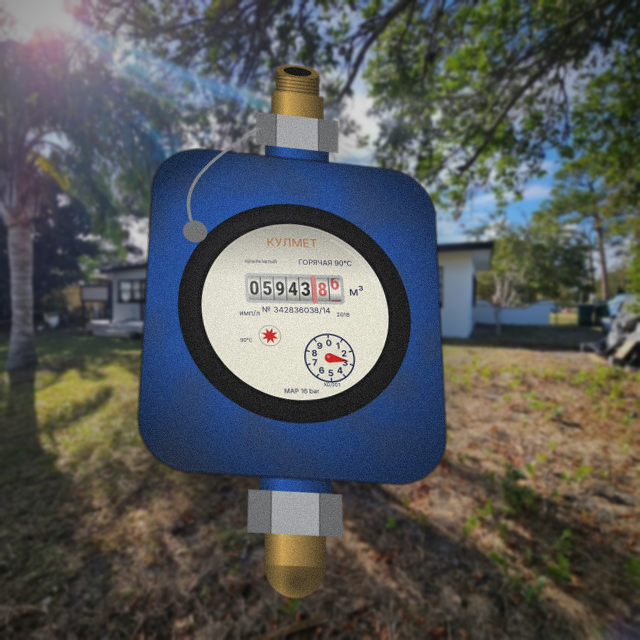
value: 5943.862
